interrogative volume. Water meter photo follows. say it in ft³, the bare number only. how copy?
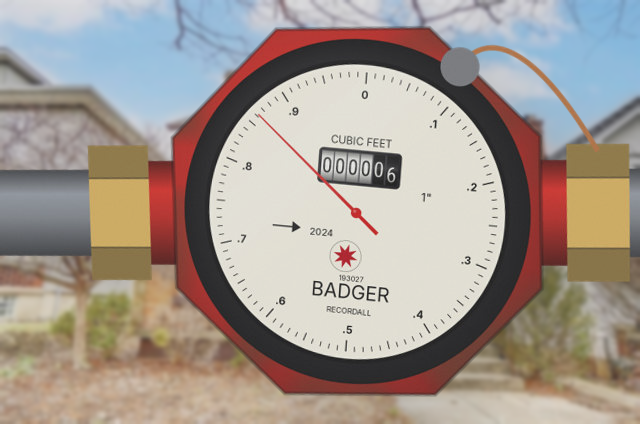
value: 5.86
